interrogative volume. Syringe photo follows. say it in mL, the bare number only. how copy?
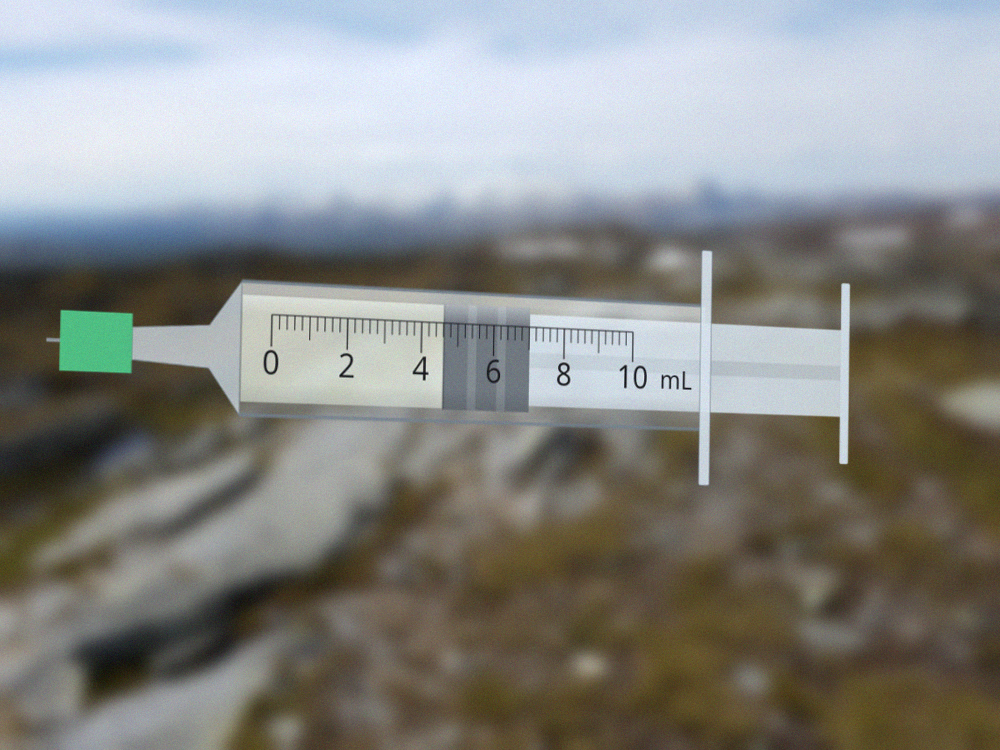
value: 4.6
